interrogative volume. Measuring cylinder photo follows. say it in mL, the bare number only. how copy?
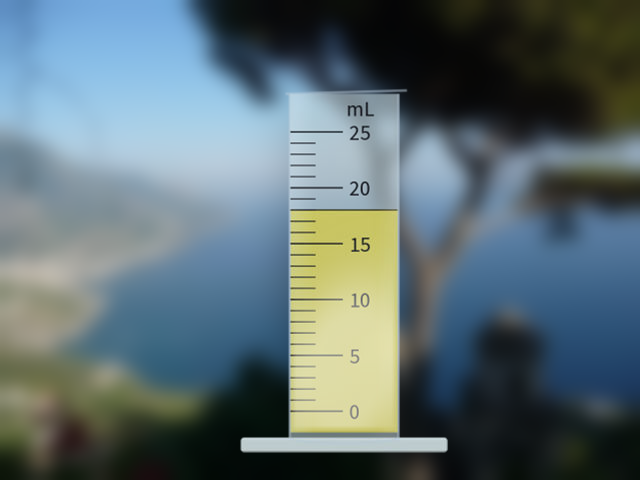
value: 18
